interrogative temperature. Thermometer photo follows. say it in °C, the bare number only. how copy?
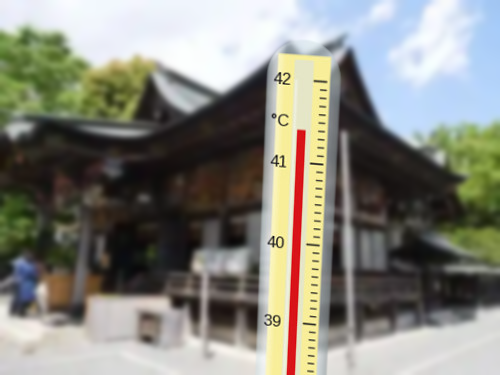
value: 41.4
